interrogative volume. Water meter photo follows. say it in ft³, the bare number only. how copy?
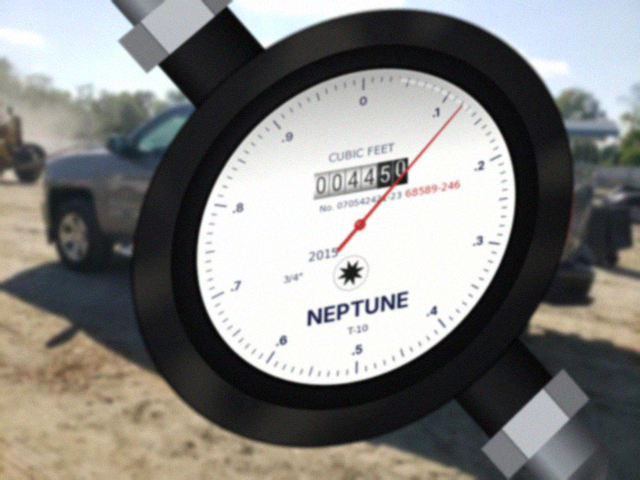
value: 4450.12
